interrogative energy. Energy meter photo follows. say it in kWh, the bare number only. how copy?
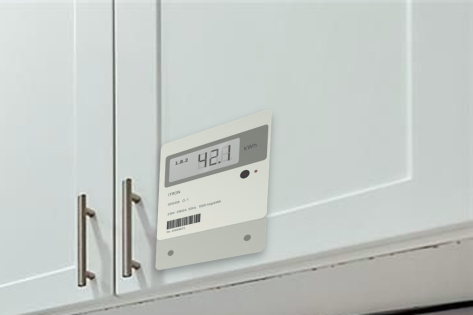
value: 42.1
